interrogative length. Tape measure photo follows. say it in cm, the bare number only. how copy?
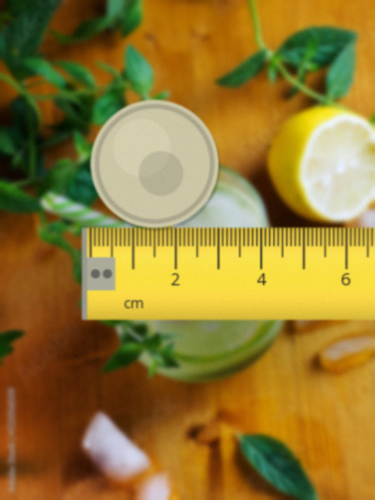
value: 3
